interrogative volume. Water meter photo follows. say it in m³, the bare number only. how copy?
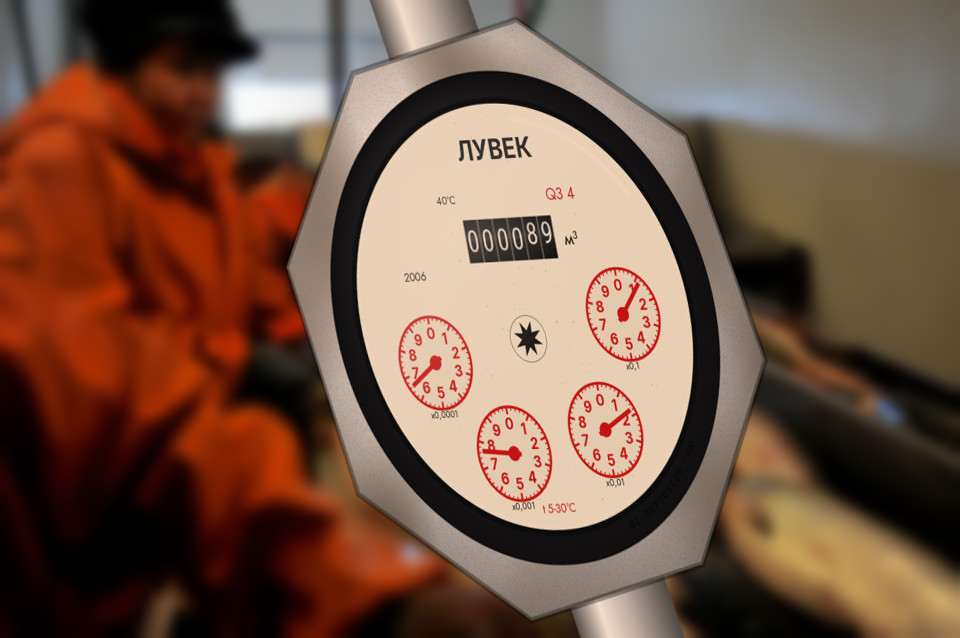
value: 89.1176
